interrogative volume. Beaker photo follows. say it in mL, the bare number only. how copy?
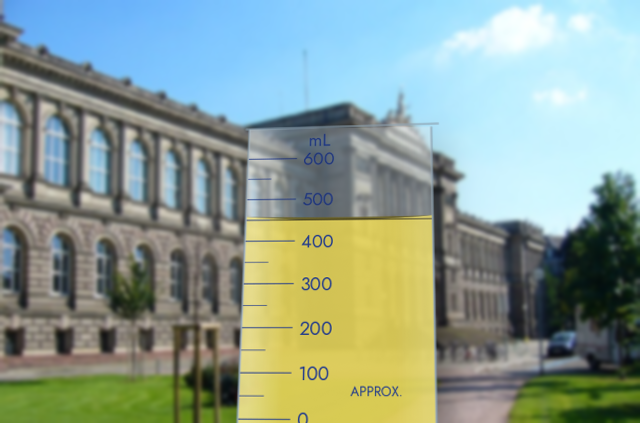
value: 450
